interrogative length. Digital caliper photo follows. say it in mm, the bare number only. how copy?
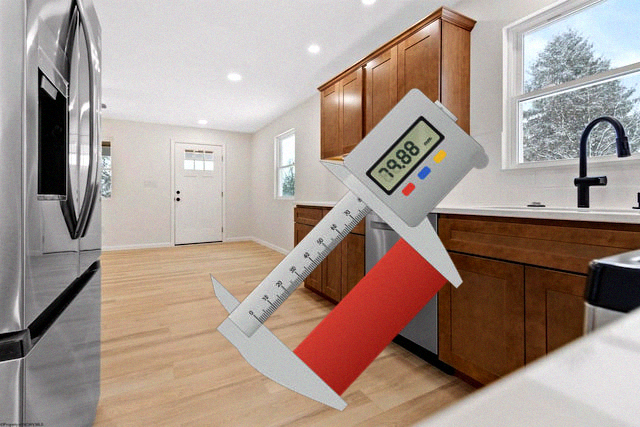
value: 79.88
